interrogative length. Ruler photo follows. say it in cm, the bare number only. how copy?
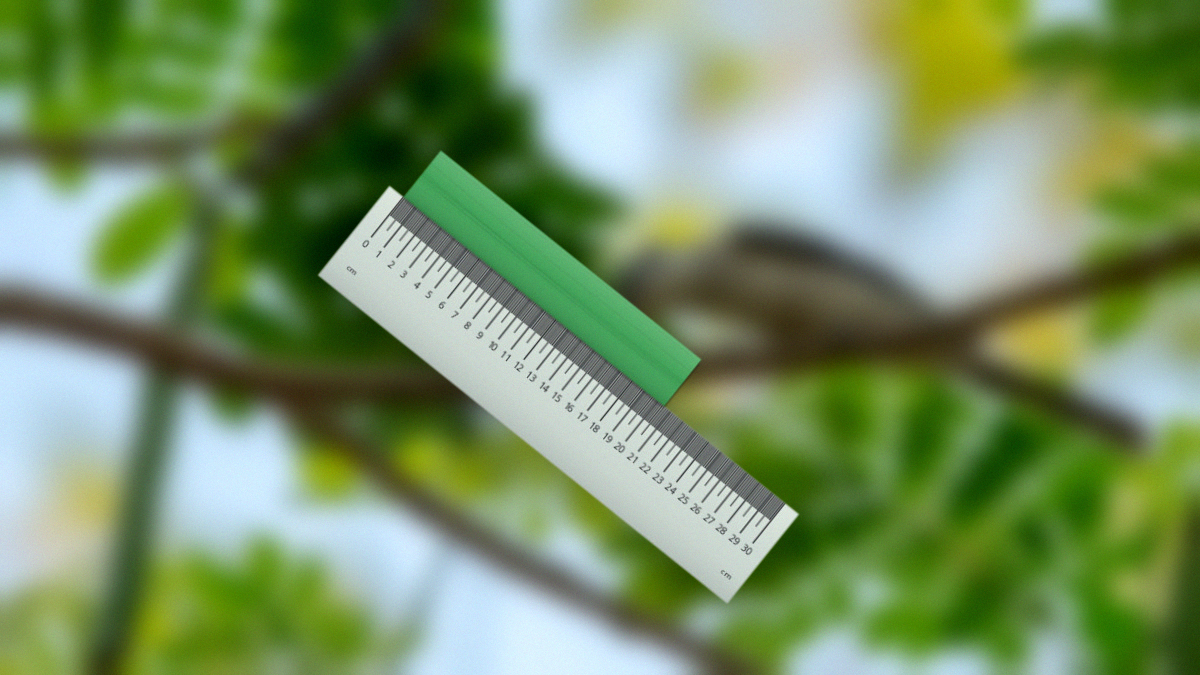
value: 20.5
